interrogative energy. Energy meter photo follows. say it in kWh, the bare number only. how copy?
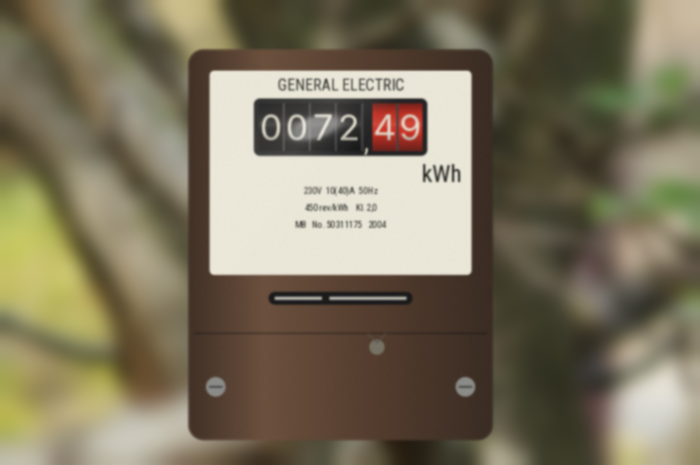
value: 72.49
